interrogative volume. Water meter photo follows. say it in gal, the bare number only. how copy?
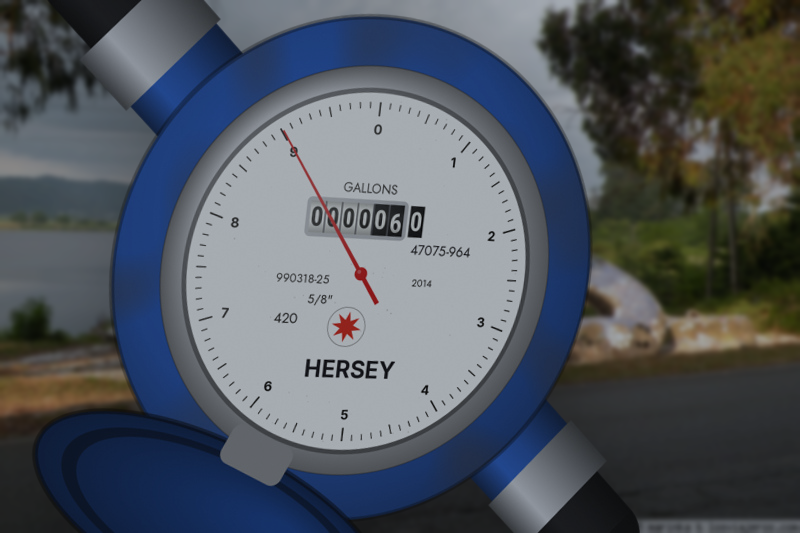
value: 59.0
